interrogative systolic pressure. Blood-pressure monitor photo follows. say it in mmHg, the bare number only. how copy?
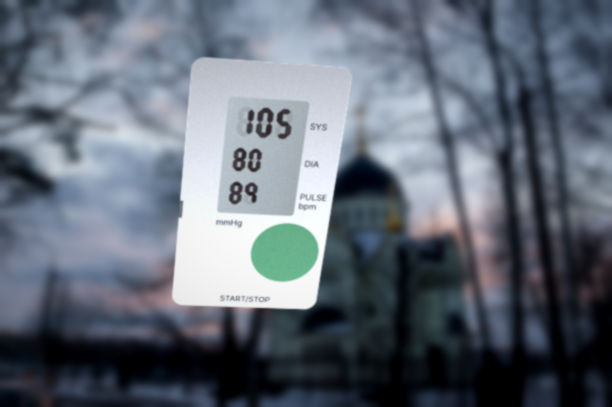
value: 105
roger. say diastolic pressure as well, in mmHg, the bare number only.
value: 80
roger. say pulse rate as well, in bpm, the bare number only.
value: 89
